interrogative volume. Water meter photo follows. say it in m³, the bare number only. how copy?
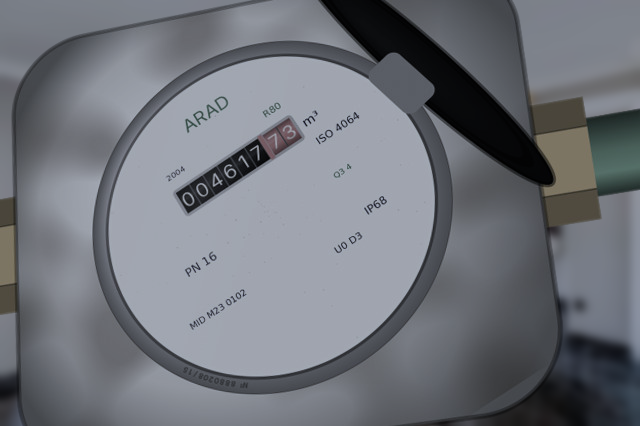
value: 4617.73
